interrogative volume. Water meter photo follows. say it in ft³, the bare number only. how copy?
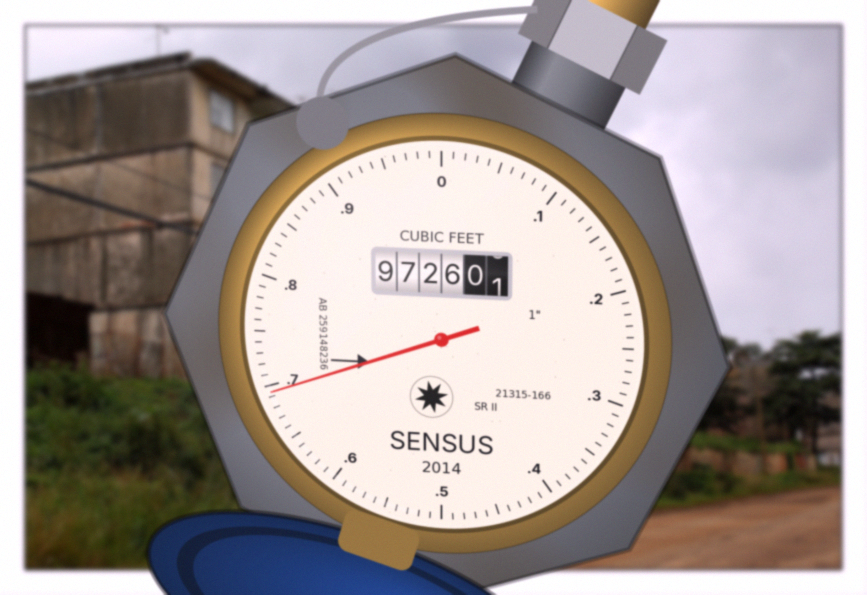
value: 972600.69
